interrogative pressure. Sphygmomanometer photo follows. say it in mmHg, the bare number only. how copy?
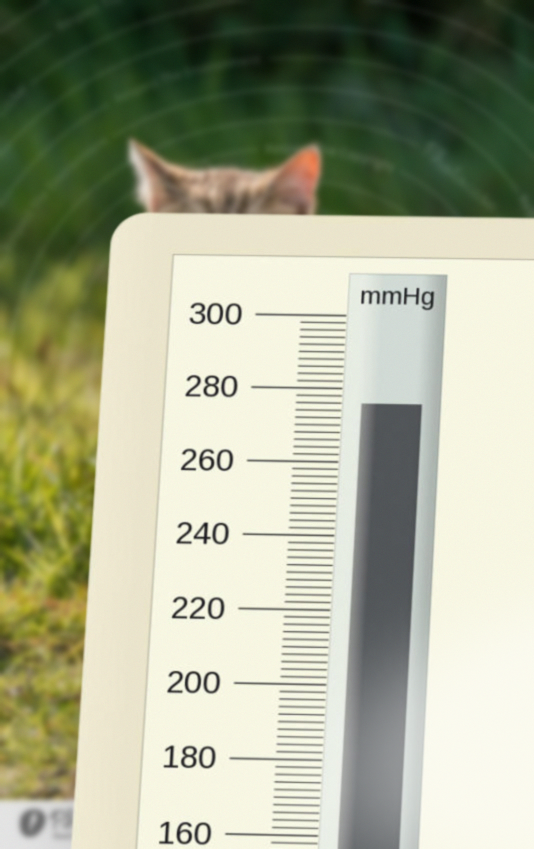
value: 276
